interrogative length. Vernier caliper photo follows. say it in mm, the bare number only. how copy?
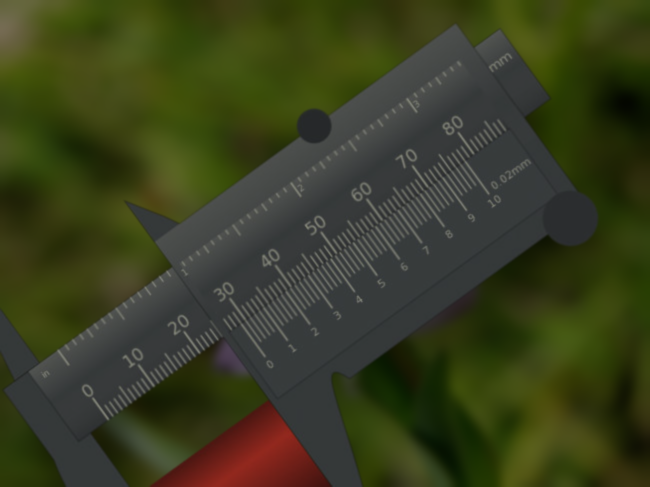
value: 29.0
